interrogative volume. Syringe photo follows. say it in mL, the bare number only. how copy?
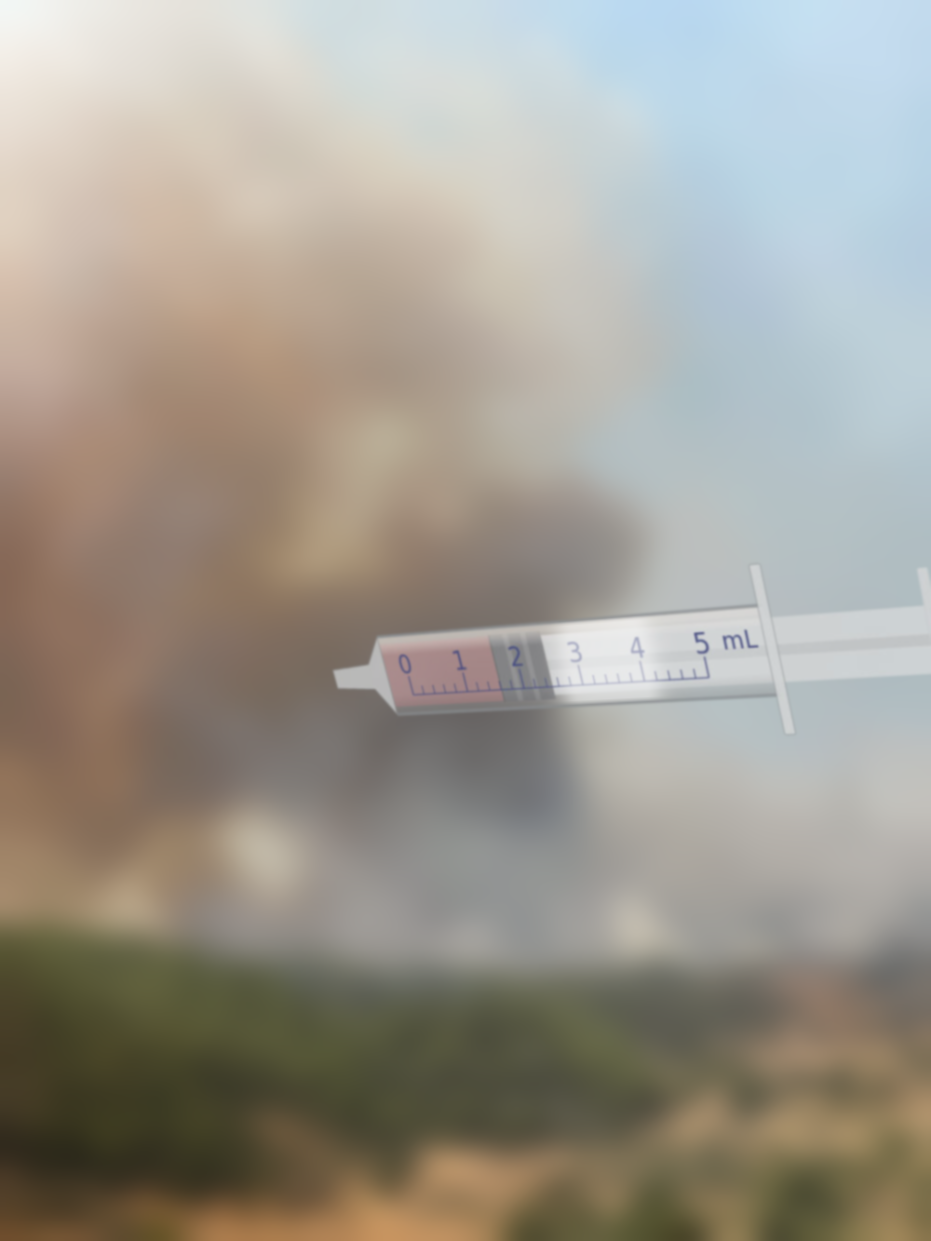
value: 1.6
